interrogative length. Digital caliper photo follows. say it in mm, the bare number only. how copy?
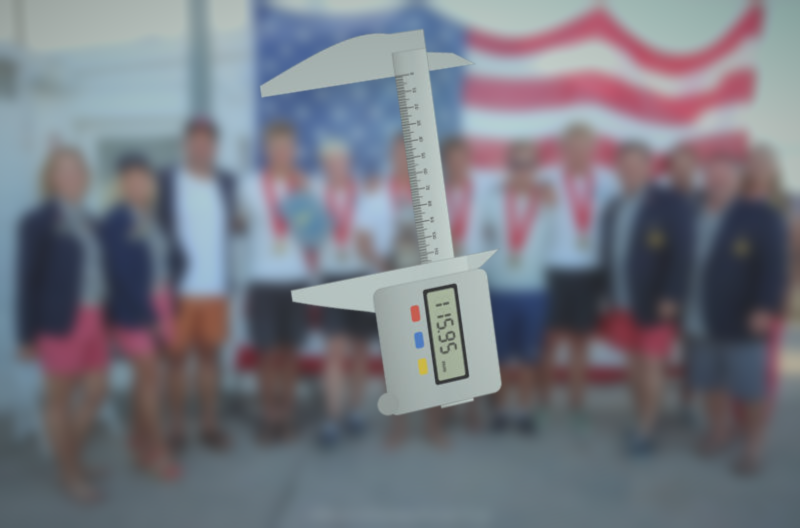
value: 115.95
